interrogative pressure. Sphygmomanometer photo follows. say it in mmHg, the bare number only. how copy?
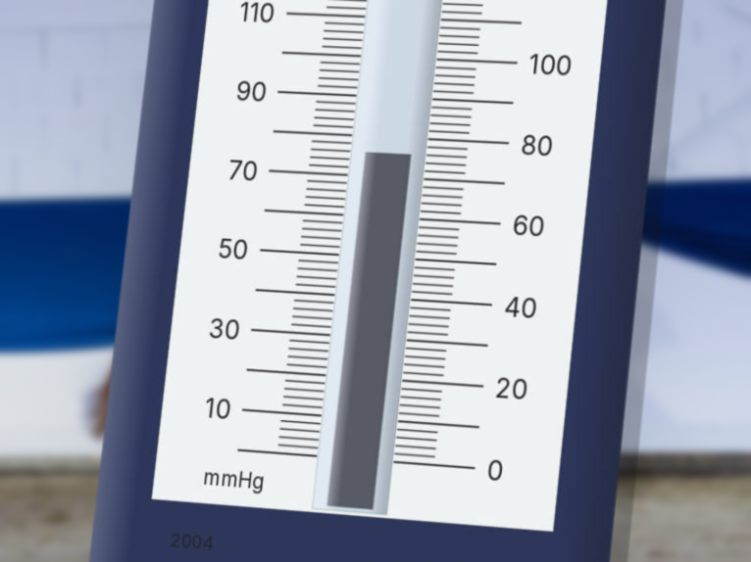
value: 76
